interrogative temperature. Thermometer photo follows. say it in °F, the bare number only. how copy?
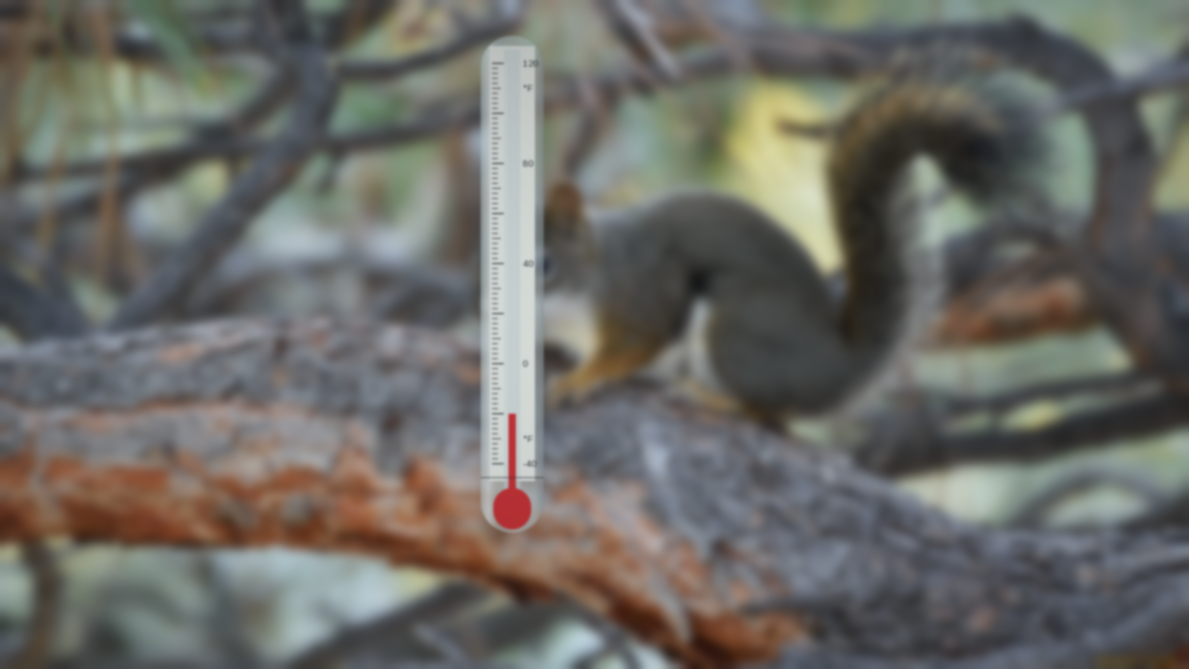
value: -20
